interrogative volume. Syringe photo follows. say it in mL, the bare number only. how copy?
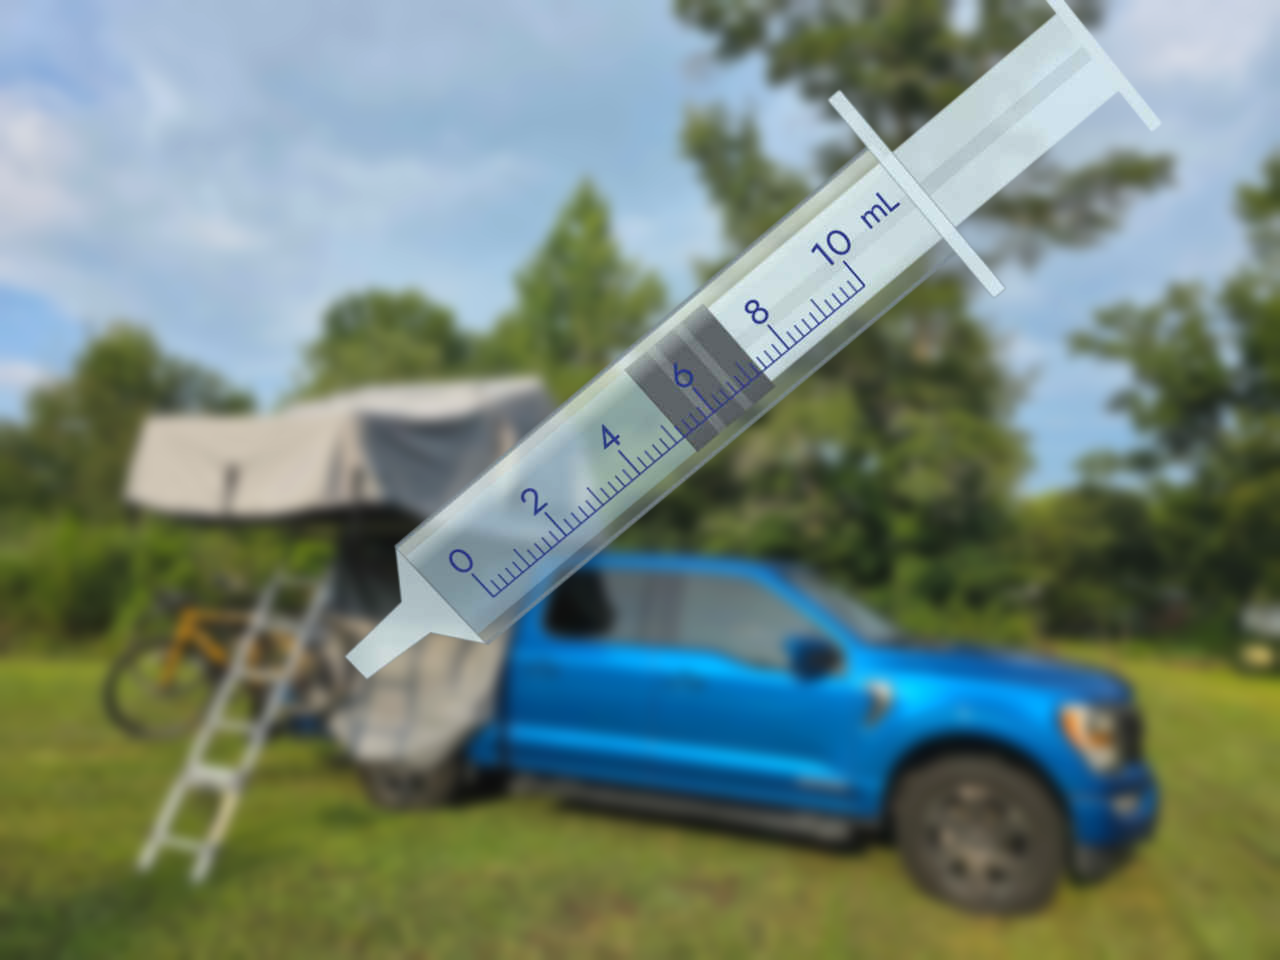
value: 5.2
